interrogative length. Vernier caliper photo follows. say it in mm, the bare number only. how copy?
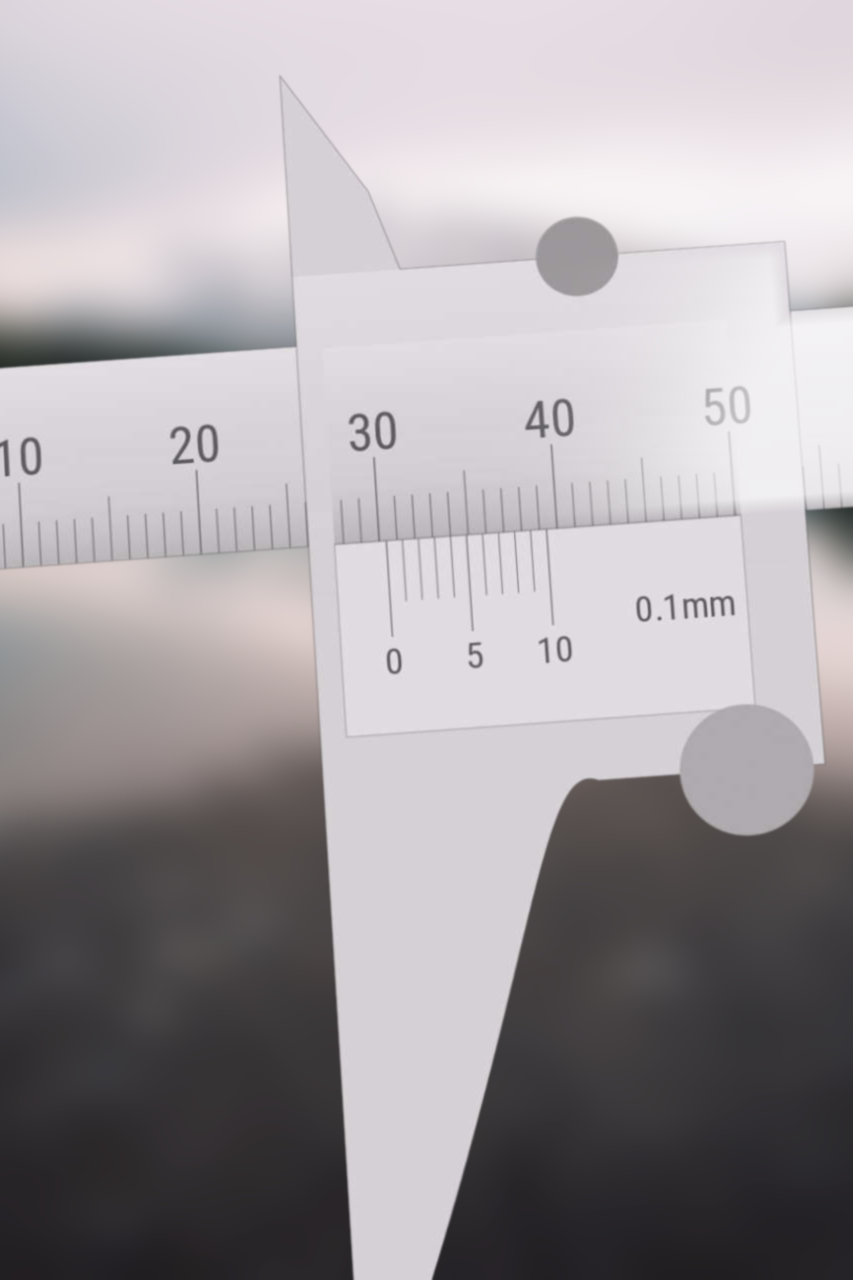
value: 30.4
